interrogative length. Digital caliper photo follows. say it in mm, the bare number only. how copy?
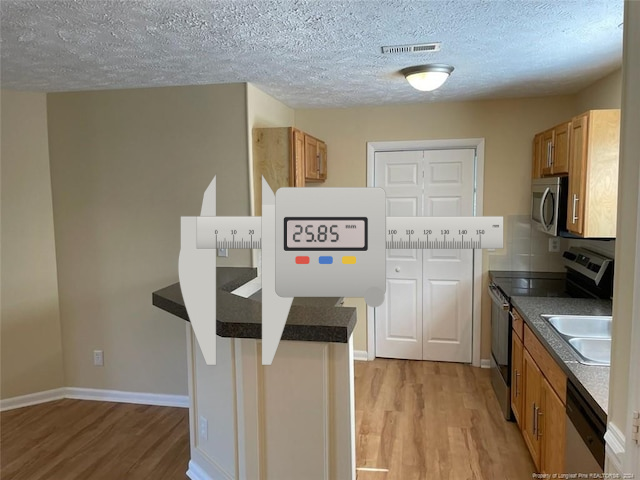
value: 25.85
